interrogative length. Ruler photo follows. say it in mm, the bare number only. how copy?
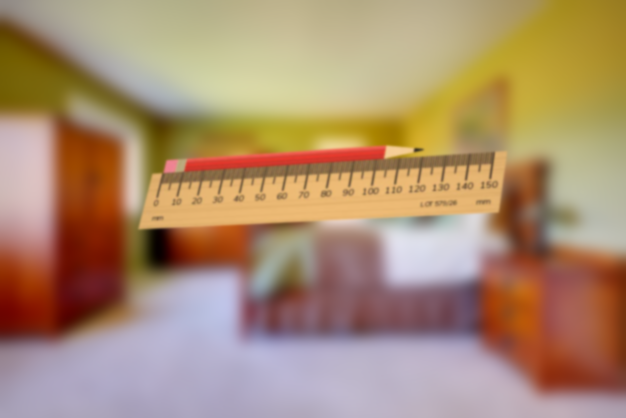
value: 120
